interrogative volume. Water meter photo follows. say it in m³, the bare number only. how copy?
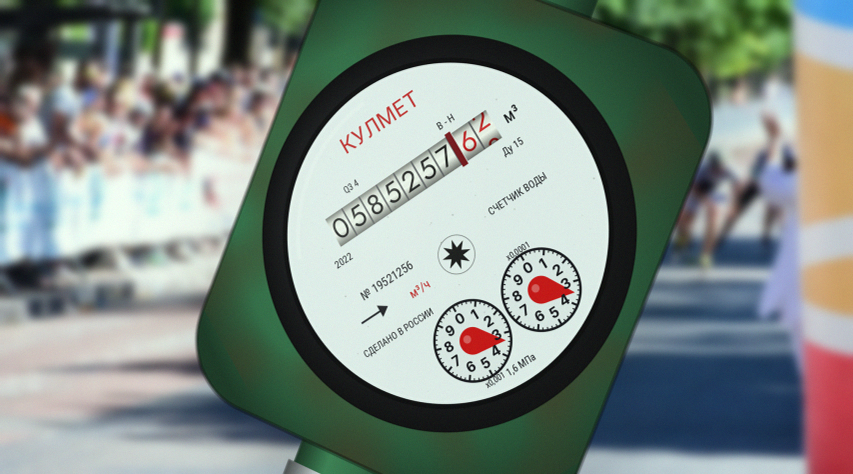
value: 585257.6233
